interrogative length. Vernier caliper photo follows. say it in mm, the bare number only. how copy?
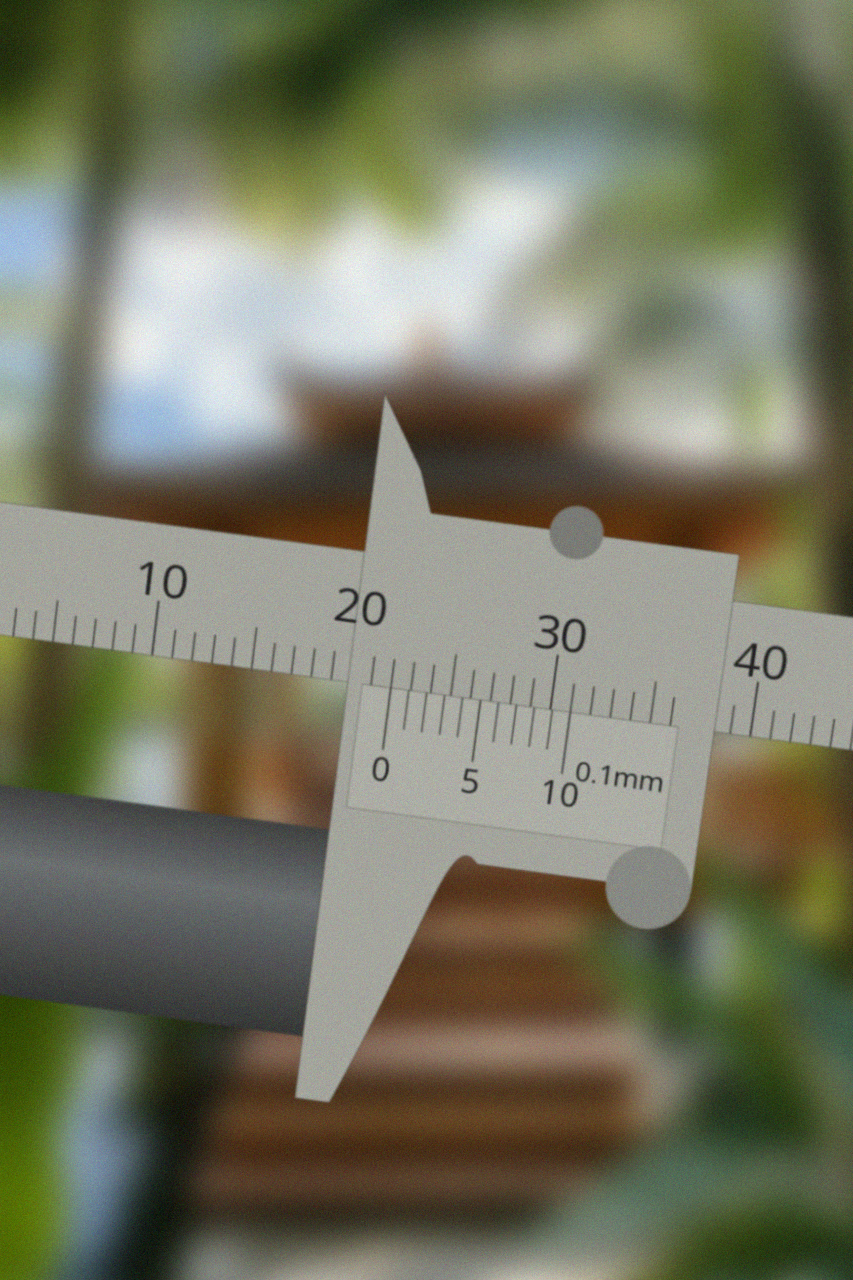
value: 22.0
